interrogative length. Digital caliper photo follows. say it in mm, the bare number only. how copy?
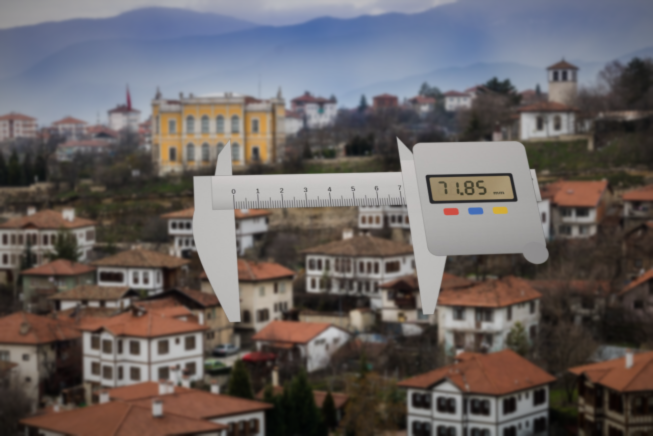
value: 71.85
